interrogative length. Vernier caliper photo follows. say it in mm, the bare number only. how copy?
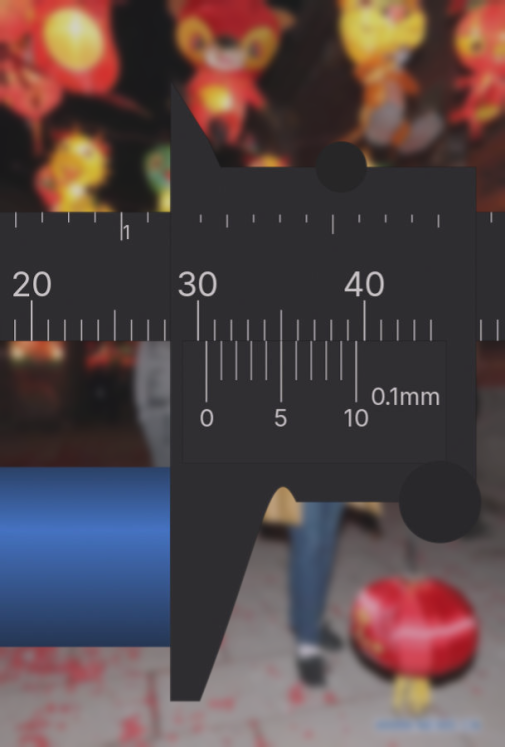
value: 30.5
